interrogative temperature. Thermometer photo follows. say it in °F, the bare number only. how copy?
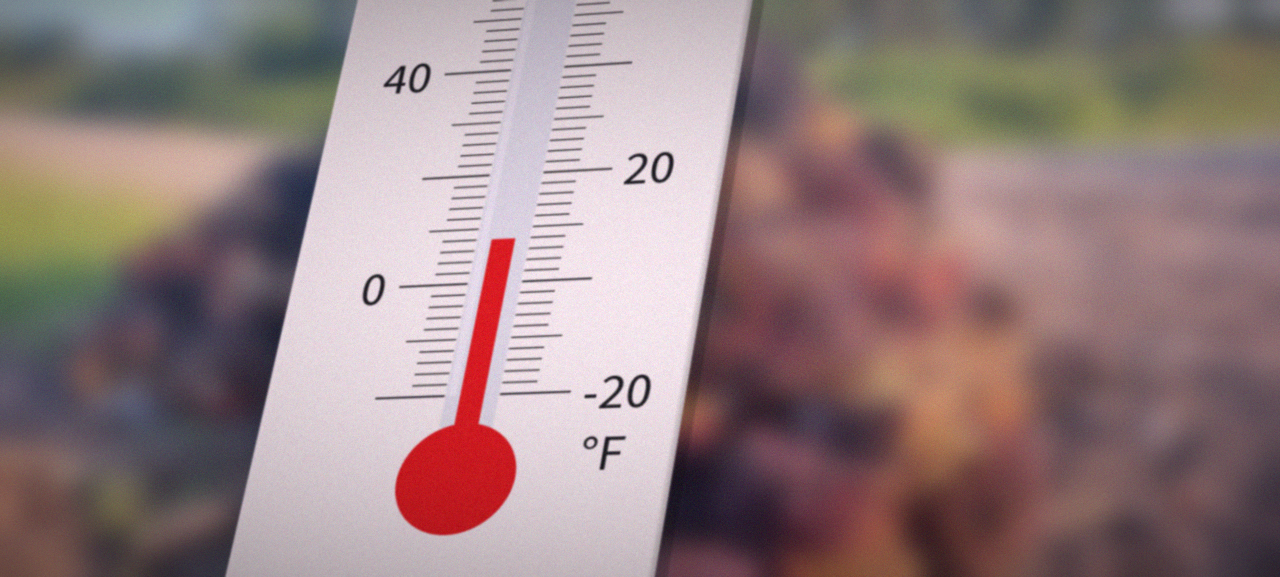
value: 8
